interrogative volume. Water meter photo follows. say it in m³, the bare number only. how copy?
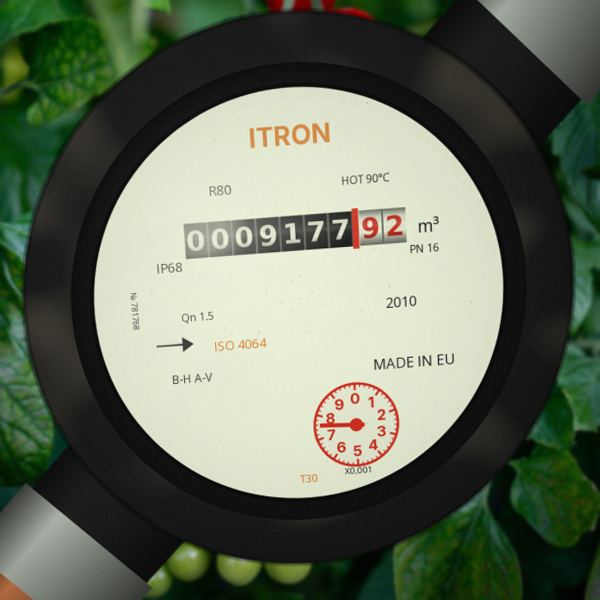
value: 9177.927
